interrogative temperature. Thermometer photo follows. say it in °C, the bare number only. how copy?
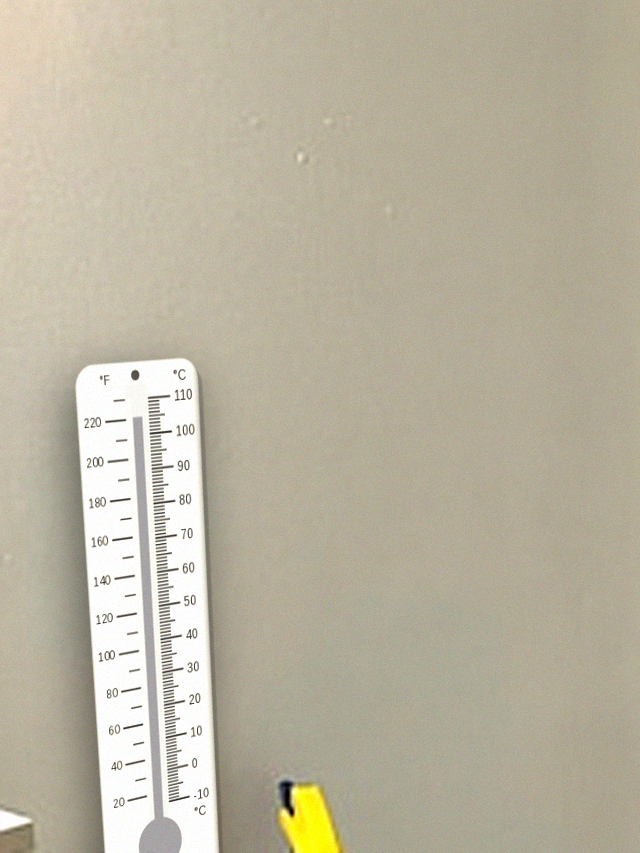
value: 105
